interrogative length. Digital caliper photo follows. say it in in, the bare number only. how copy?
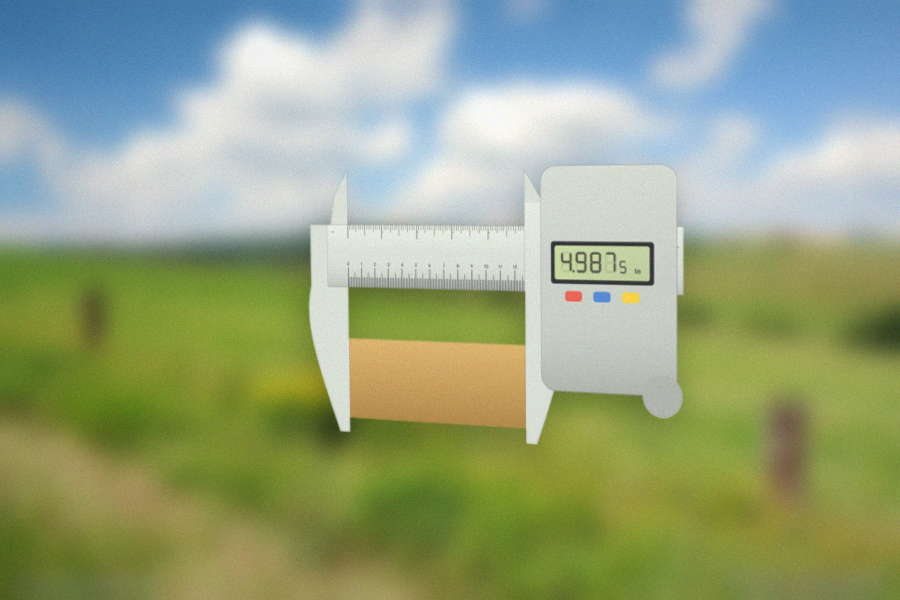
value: 4.9875
